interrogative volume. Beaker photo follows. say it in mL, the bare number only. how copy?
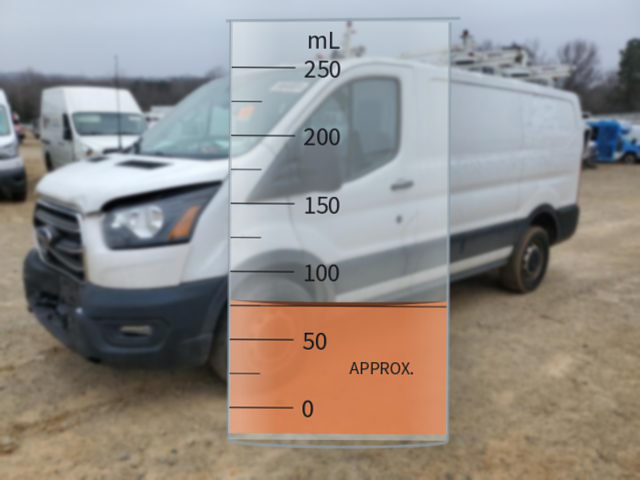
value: 75
